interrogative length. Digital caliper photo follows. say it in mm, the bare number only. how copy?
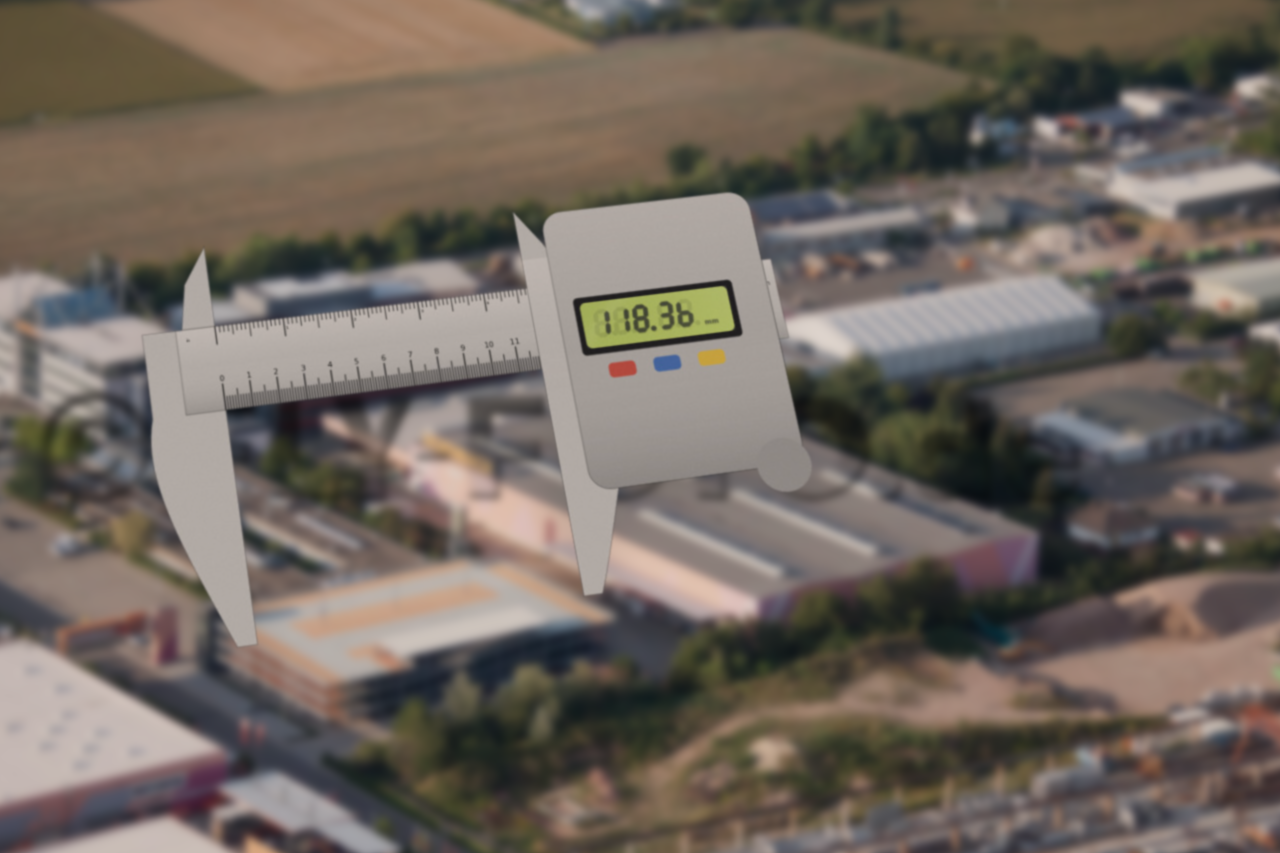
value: 118.36
